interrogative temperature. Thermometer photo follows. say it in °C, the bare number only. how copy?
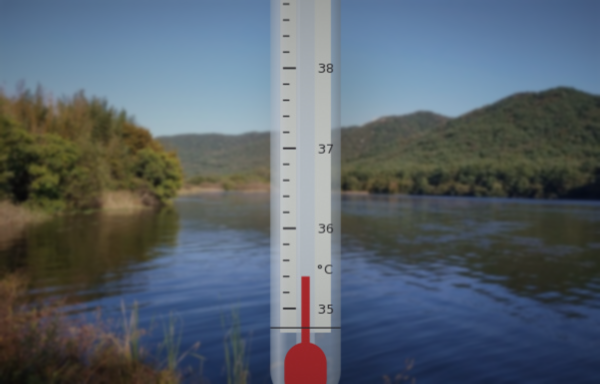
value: 35.4
